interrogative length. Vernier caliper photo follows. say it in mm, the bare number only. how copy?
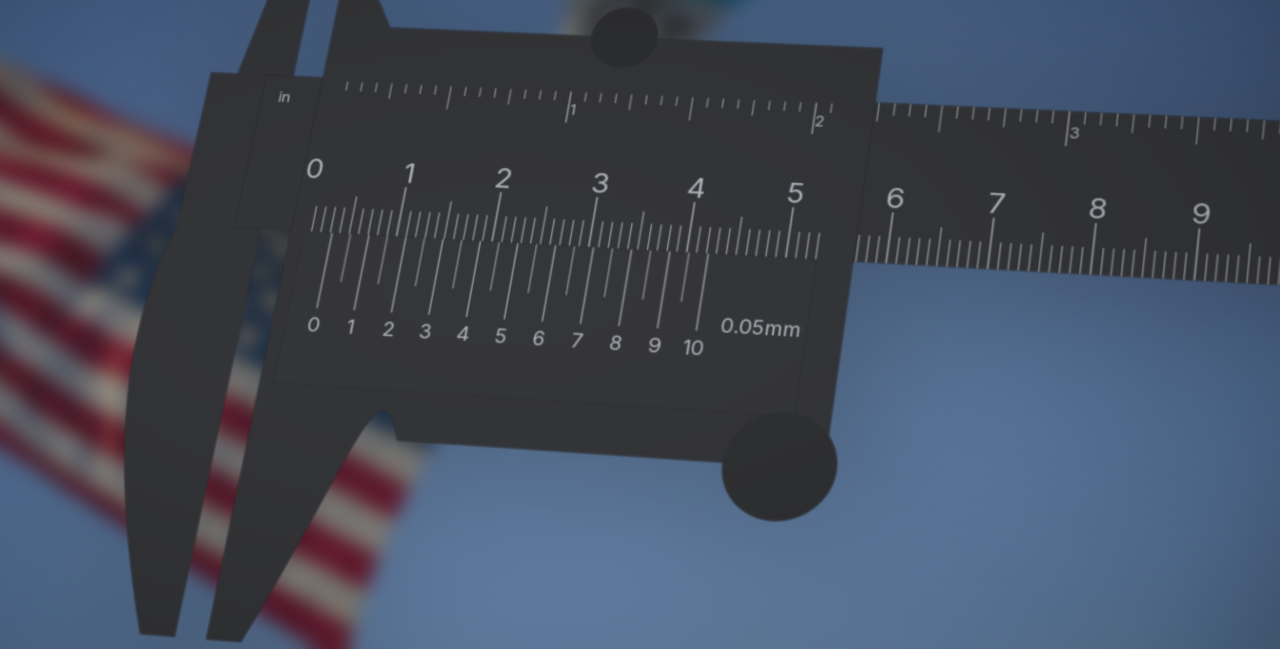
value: 3.2
